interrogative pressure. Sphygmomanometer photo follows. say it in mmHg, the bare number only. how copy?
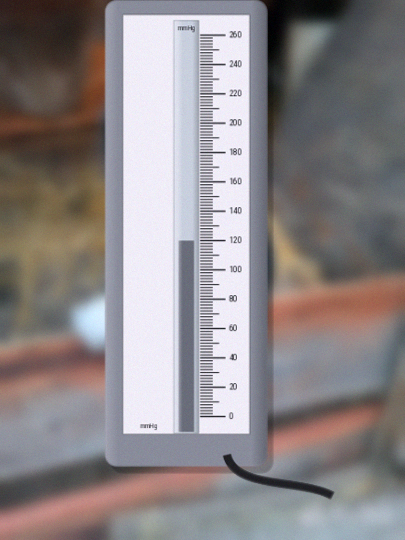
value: 120
